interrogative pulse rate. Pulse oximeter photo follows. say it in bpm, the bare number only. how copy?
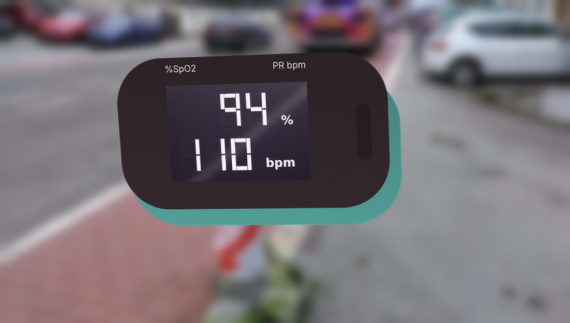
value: 110
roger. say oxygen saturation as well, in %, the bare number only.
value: 94
